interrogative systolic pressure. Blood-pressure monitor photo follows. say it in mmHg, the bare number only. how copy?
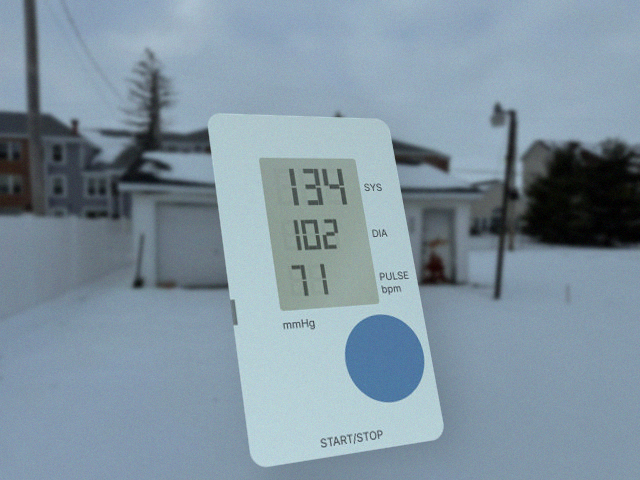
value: 134
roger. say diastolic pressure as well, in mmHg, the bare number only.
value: 102
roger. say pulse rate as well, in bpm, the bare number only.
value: 71
